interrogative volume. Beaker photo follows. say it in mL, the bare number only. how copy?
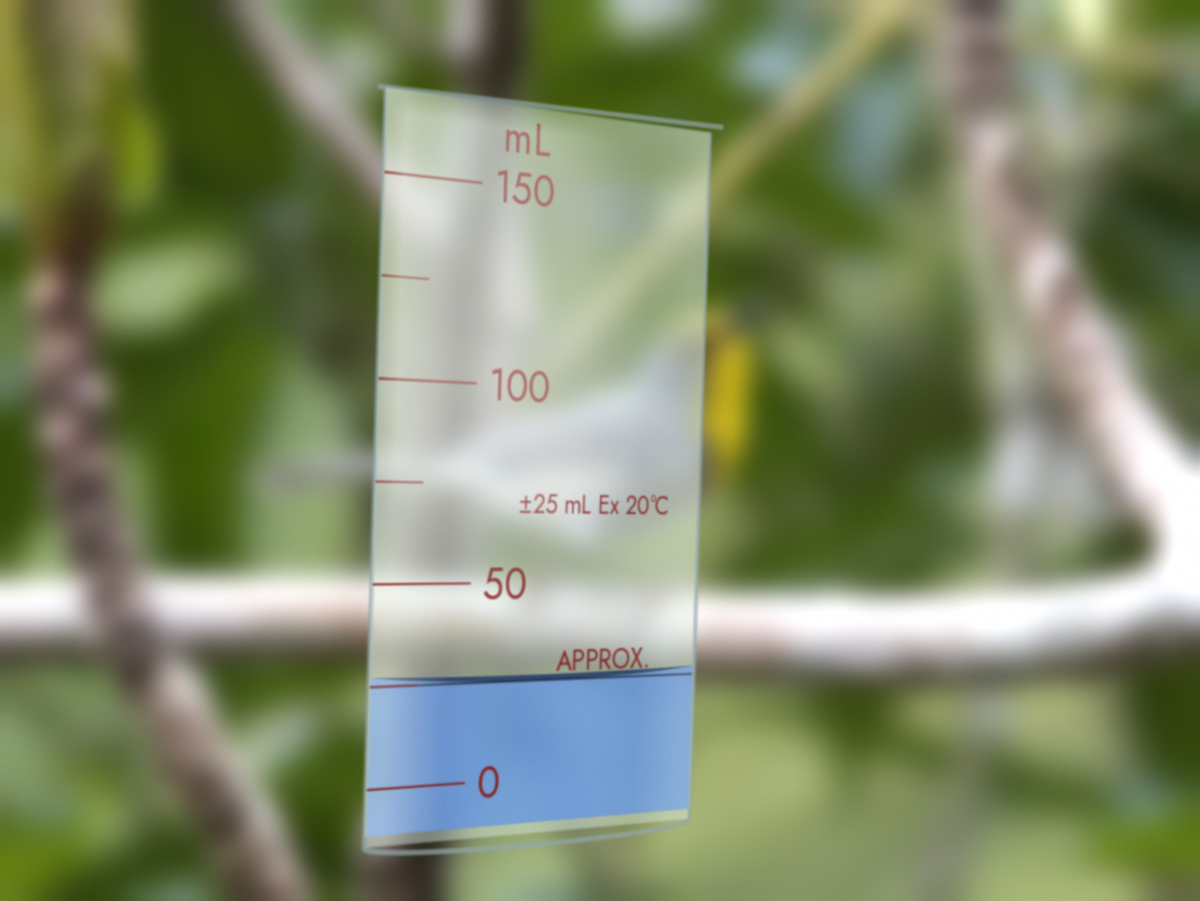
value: 25
